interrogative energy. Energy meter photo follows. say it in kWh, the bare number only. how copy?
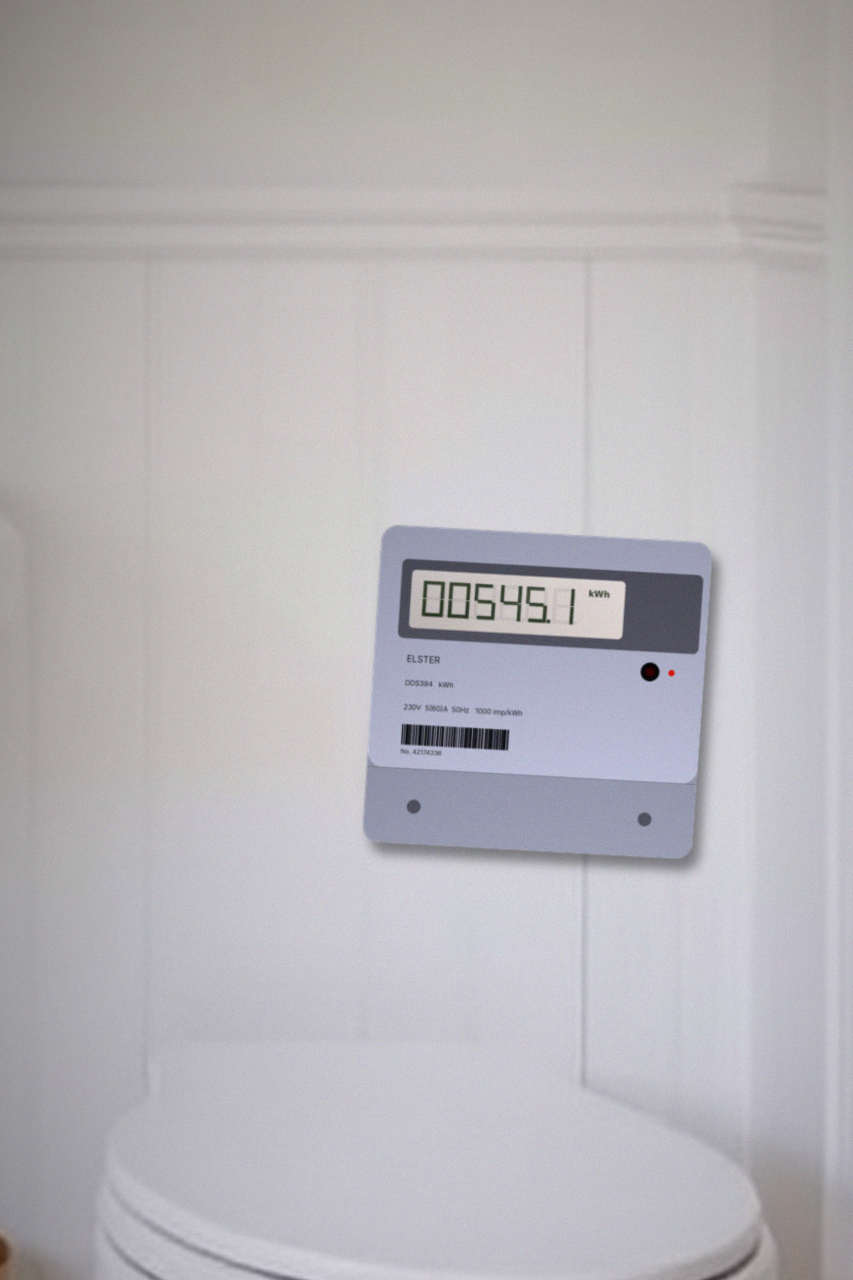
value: 545.1
